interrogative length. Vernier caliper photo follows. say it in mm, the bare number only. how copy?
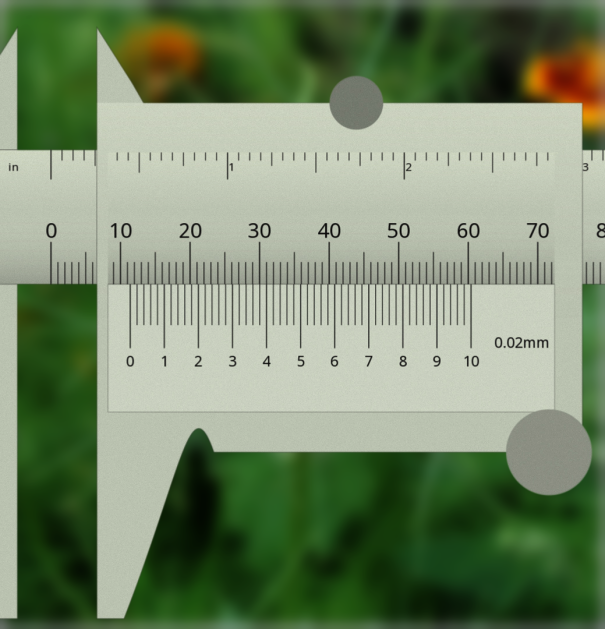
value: 11.4
